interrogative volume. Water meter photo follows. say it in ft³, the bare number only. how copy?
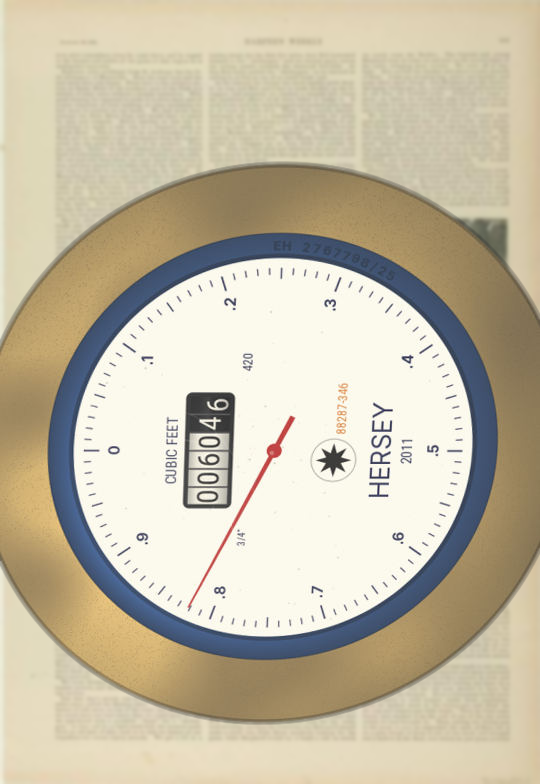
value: 6045.82
